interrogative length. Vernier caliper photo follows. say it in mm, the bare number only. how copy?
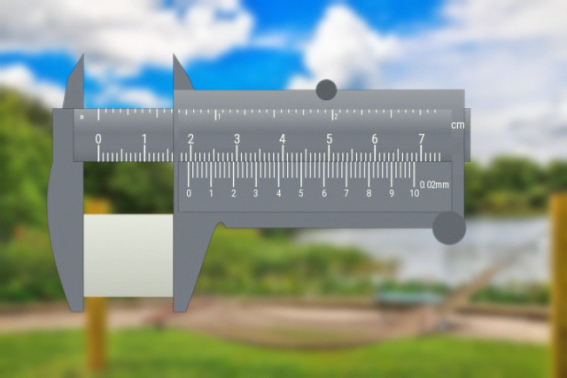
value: 19.5
